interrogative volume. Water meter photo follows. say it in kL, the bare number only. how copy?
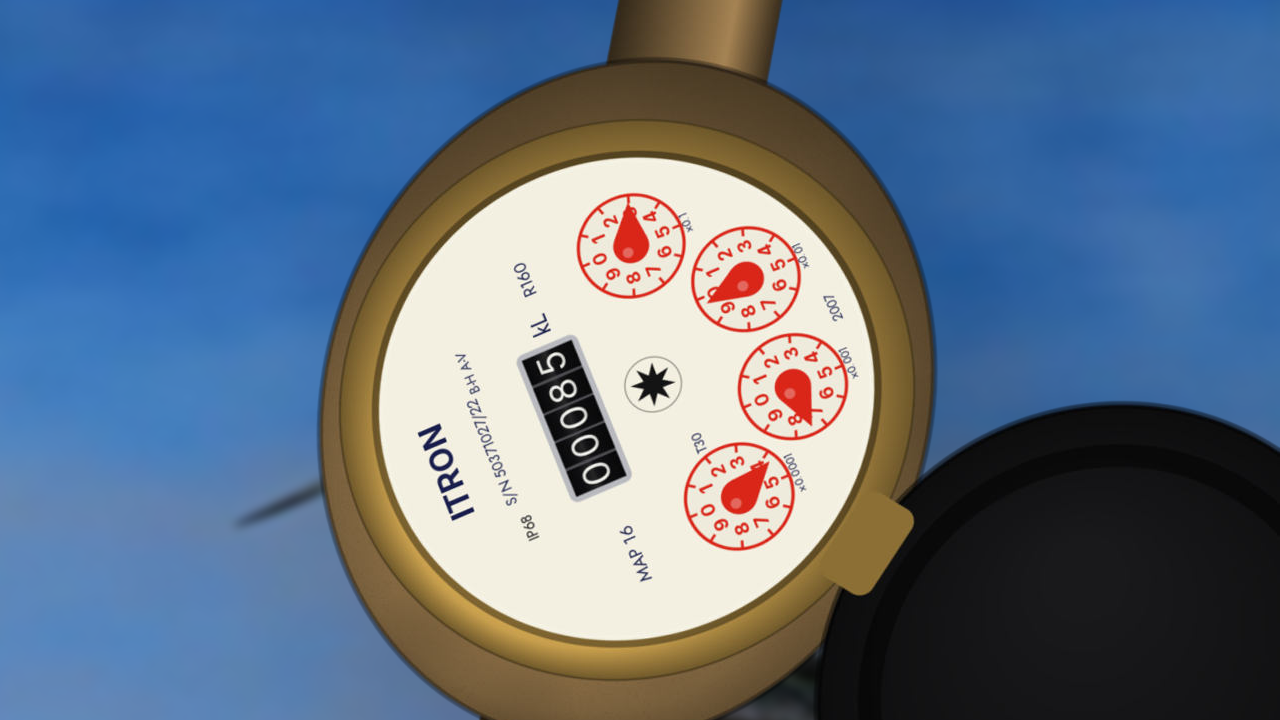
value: 85.2974
